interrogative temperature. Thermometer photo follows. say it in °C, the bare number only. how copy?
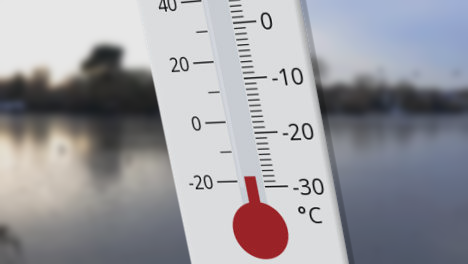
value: -28
